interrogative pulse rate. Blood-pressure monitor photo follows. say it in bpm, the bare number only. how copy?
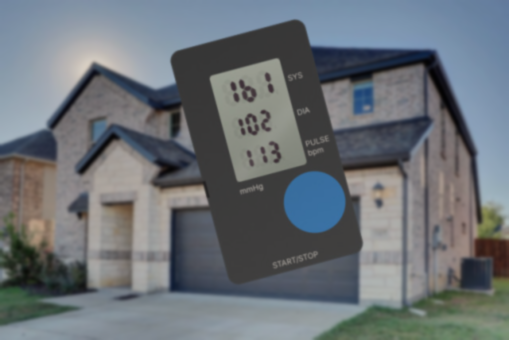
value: 113
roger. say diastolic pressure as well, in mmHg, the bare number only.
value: 102
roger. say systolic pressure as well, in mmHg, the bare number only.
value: 161
